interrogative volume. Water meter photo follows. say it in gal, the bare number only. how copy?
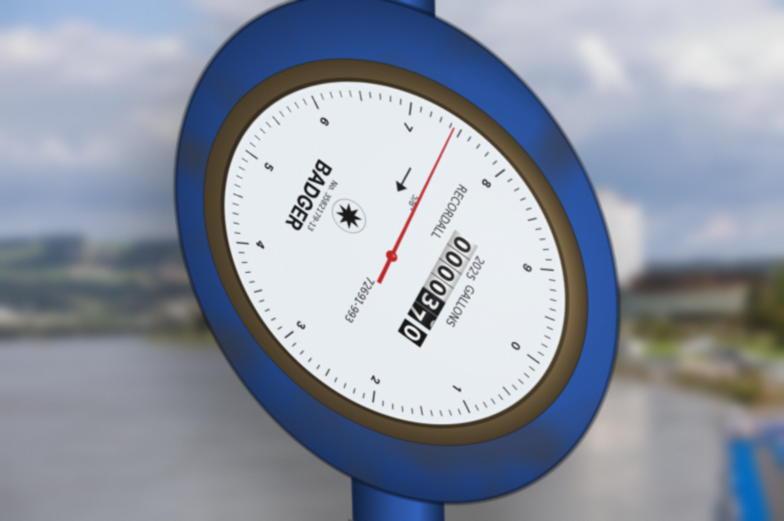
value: 367.4
